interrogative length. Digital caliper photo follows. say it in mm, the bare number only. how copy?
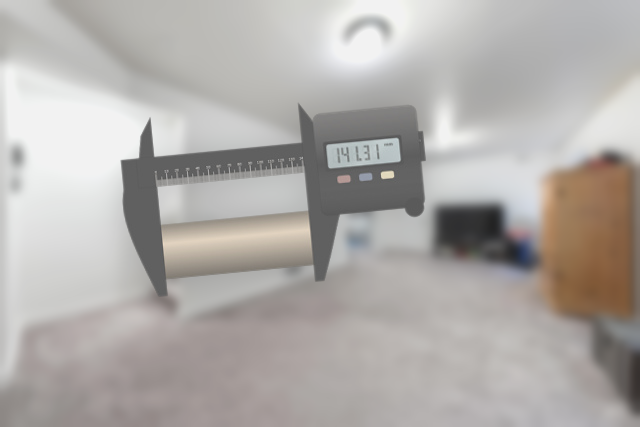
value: 141.31
